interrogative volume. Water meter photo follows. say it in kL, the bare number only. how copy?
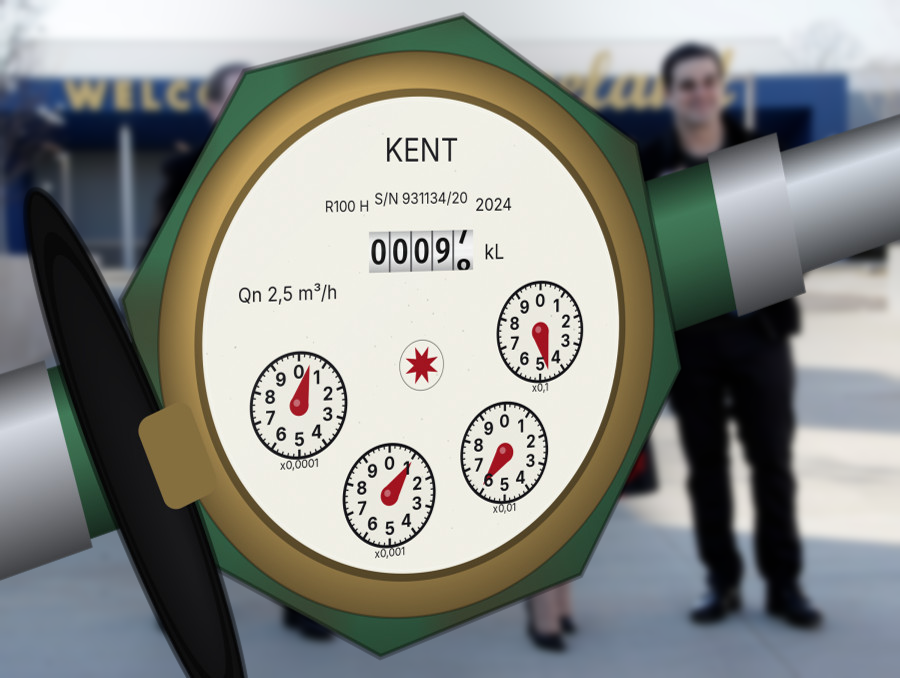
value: 97.4610
